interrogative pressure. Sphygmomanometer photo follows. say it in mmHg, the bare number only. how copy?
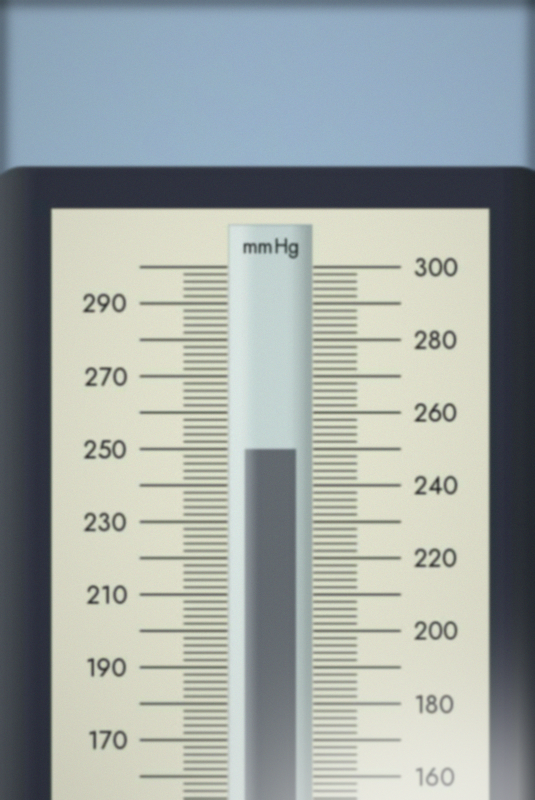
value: 250
